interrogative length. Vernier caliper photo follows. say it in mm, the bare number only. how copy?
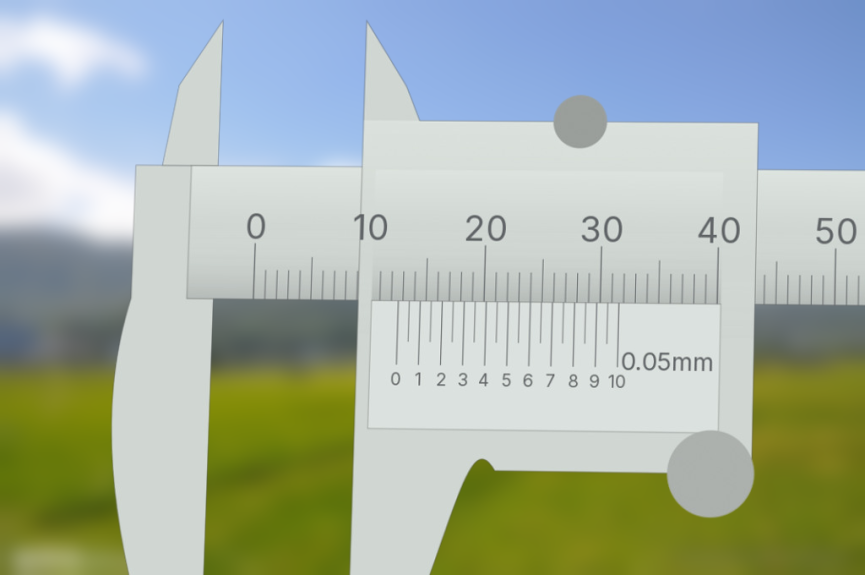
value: 12.6
